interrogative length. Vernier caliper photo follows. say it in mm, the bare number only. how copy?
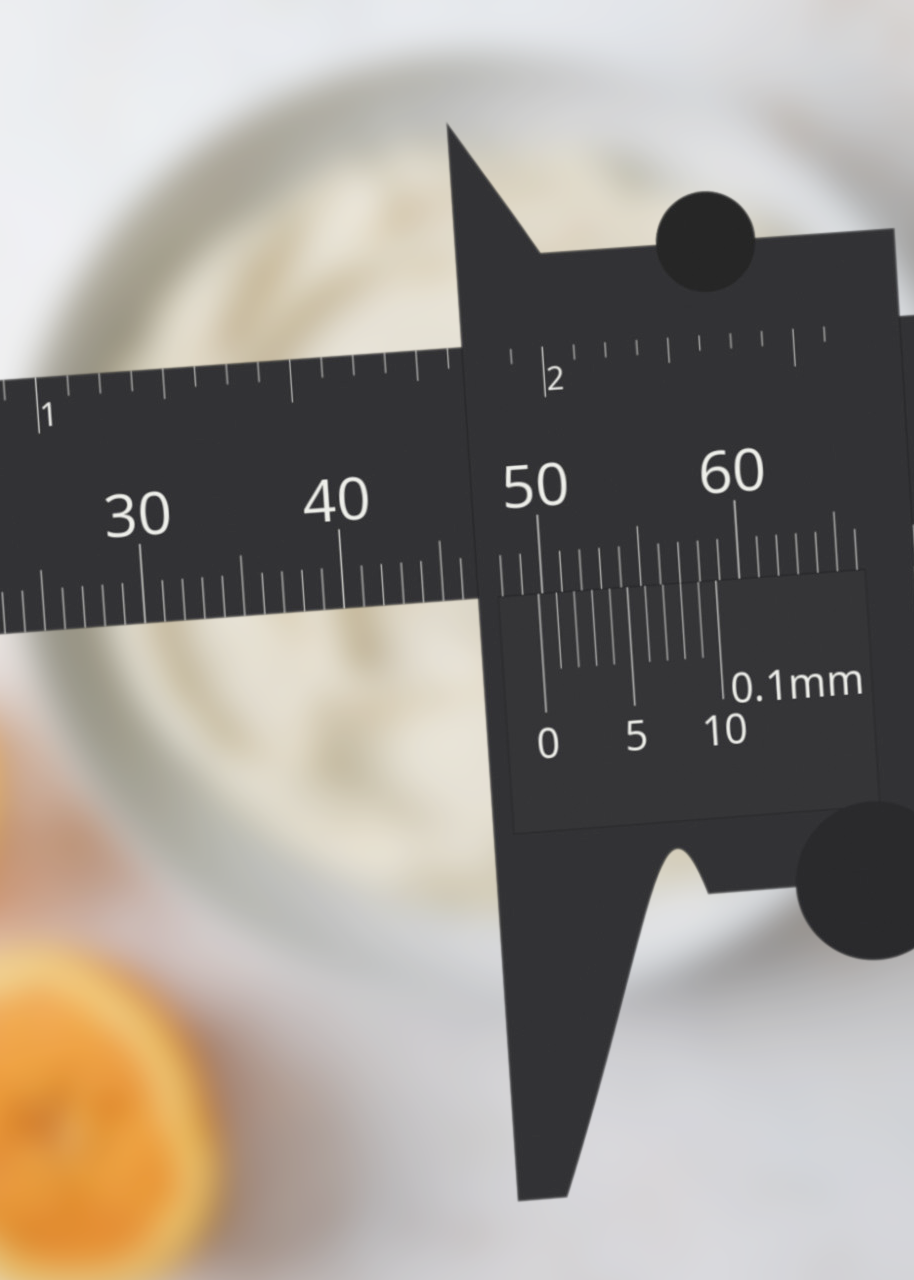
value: 49.8
